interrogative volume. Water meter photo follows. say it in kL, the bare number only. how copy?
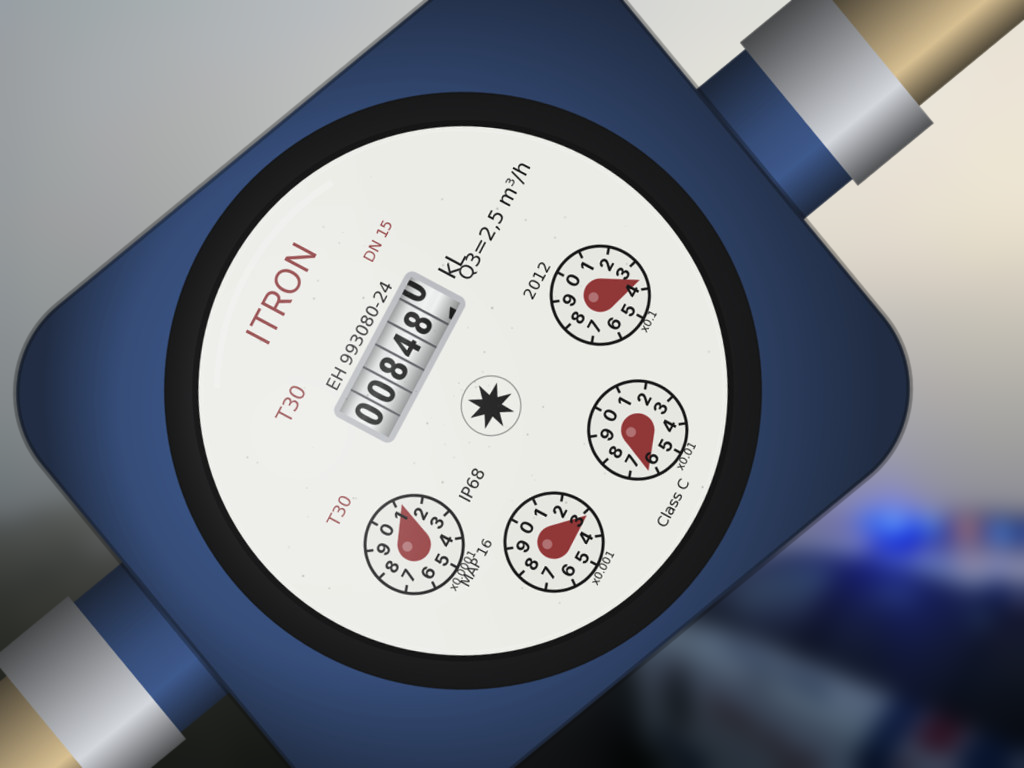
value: 8480.3631
